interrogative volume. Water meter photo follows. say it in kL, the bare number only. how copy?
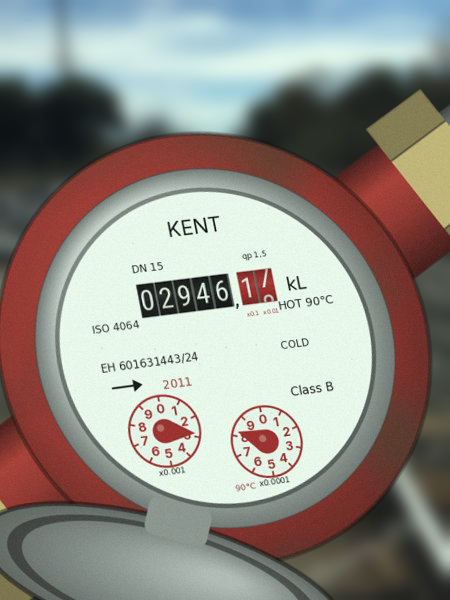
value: 2946.1728
